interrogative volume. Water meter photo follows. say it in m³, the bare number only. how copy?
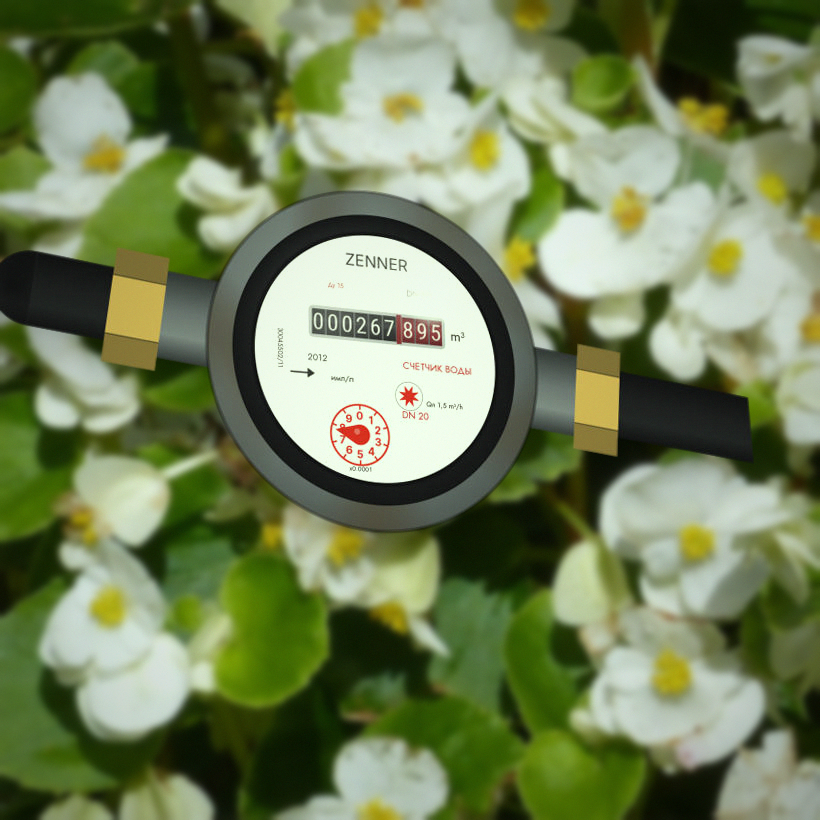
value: 267.8957
